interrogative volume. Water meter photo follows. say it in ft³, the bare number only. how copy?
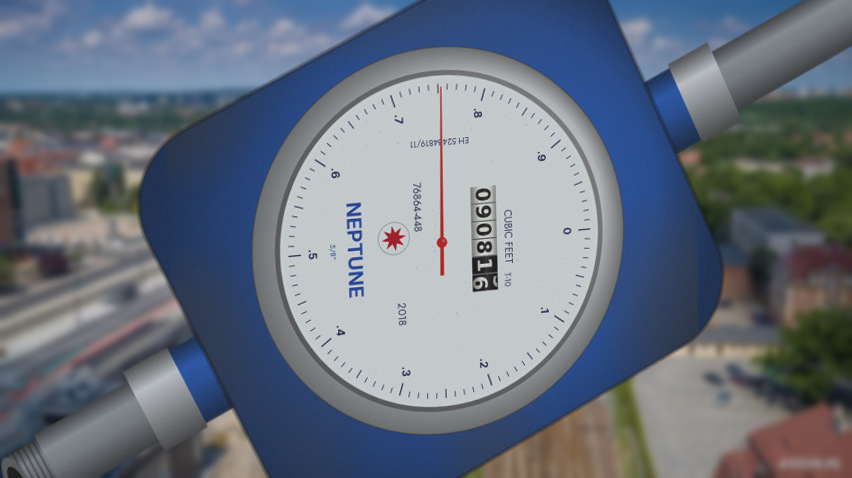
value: 90815.75
